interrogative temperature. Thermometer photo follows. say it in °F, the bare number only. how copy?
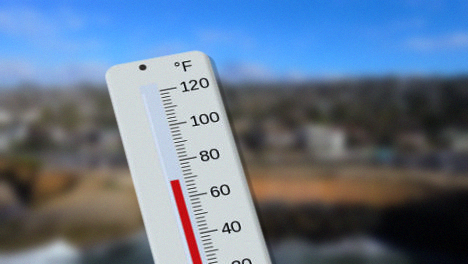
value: 70
